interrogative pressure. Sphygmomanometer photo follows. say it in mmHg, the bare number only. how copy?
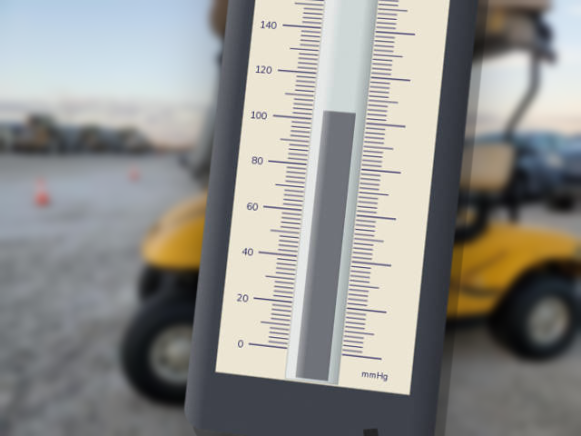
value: 104
